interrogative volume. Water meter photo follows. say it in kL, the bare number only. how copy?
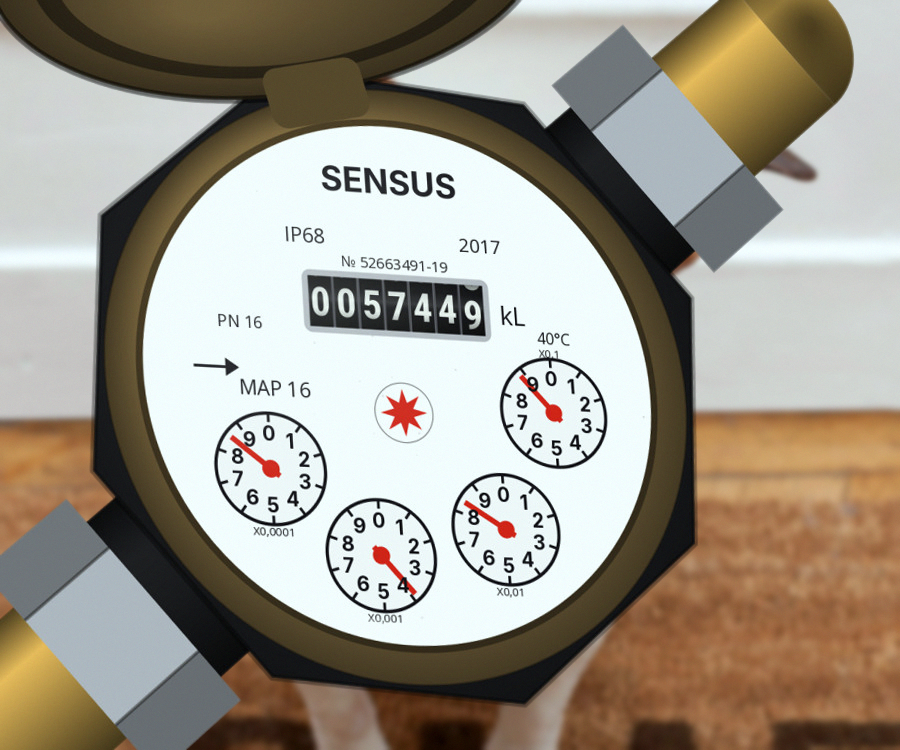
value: 57448.8838
